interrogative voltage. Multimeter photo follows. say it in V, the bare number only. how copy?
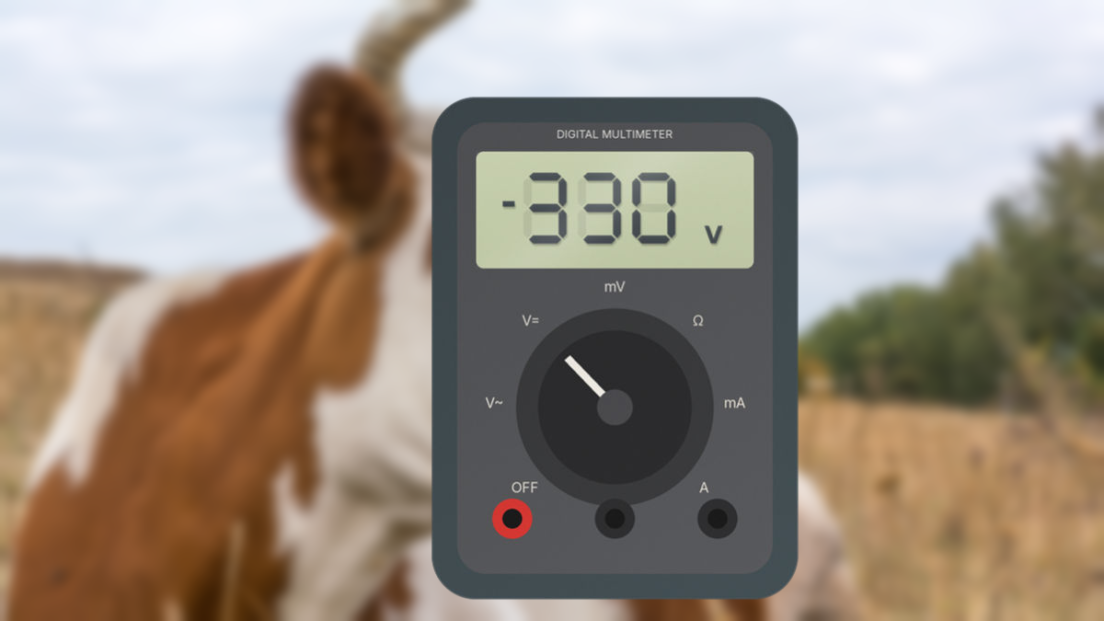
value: -330
